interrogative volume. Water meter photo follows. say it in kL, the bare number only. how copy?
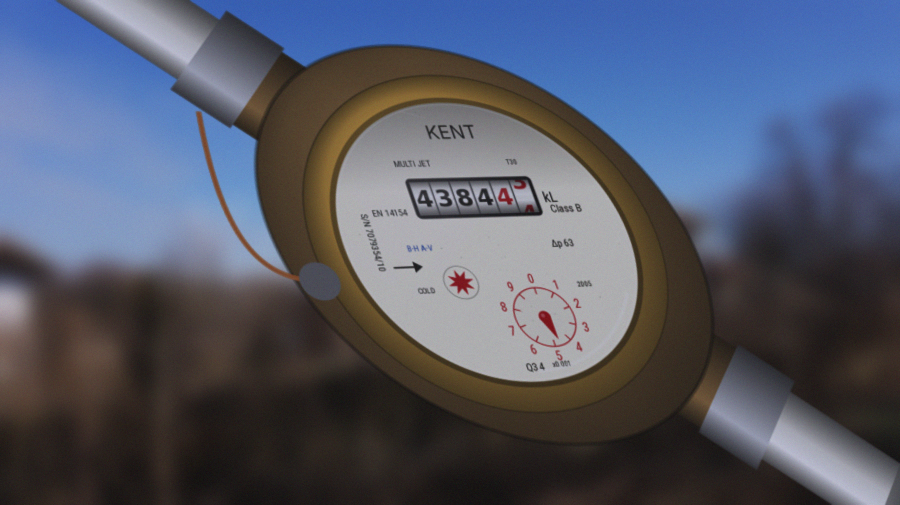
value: 4384.434
